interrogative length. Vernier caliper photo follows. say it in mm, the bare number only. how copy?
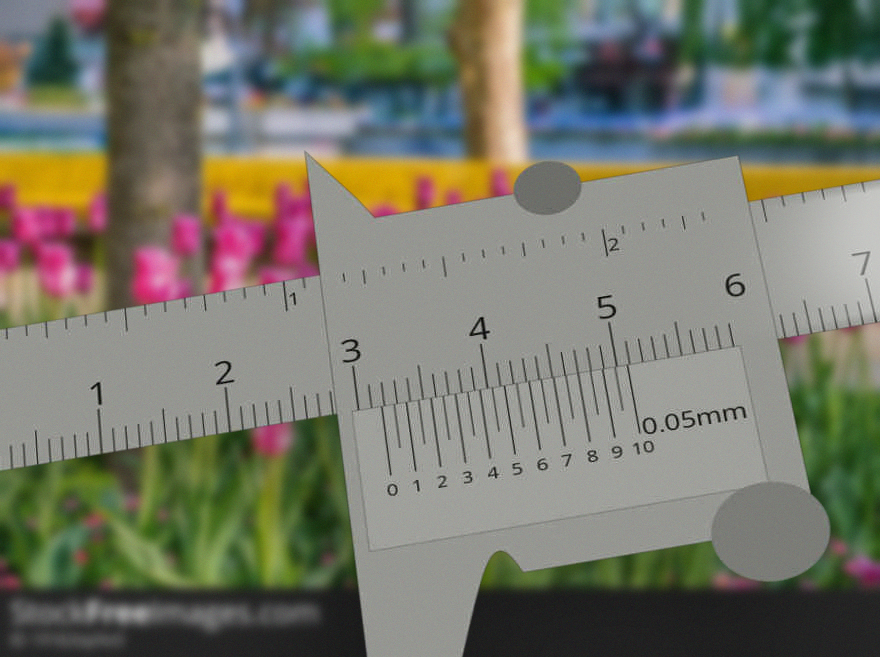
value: 31.8
